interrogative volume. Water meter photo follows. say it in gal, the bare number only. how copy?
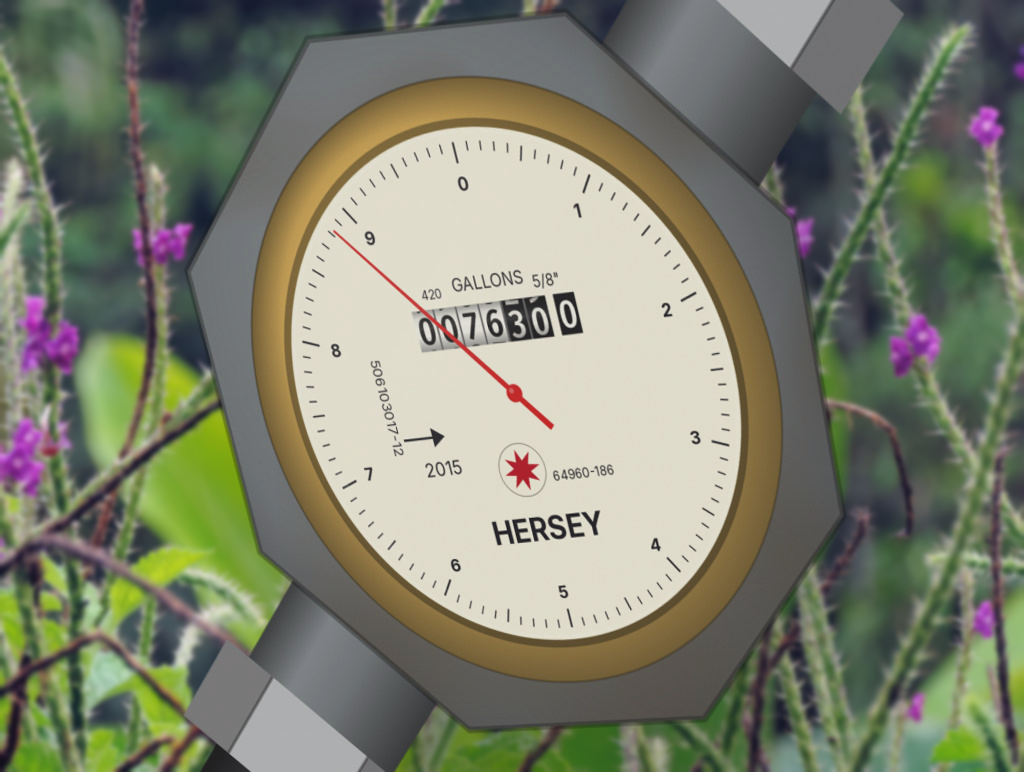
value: 76298.8
